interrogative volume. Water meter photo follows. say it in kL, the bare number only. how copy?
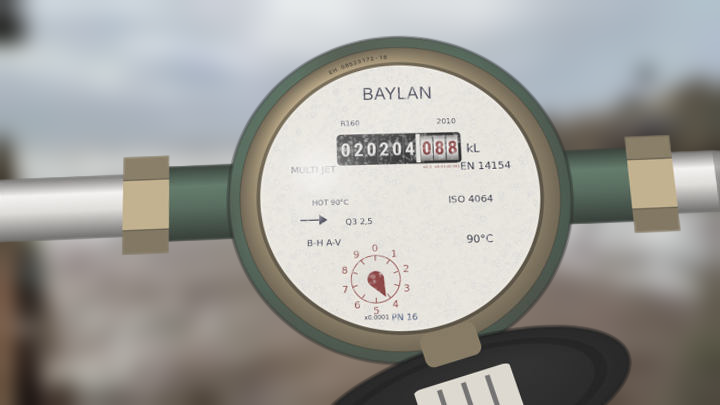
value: 20204.0884
